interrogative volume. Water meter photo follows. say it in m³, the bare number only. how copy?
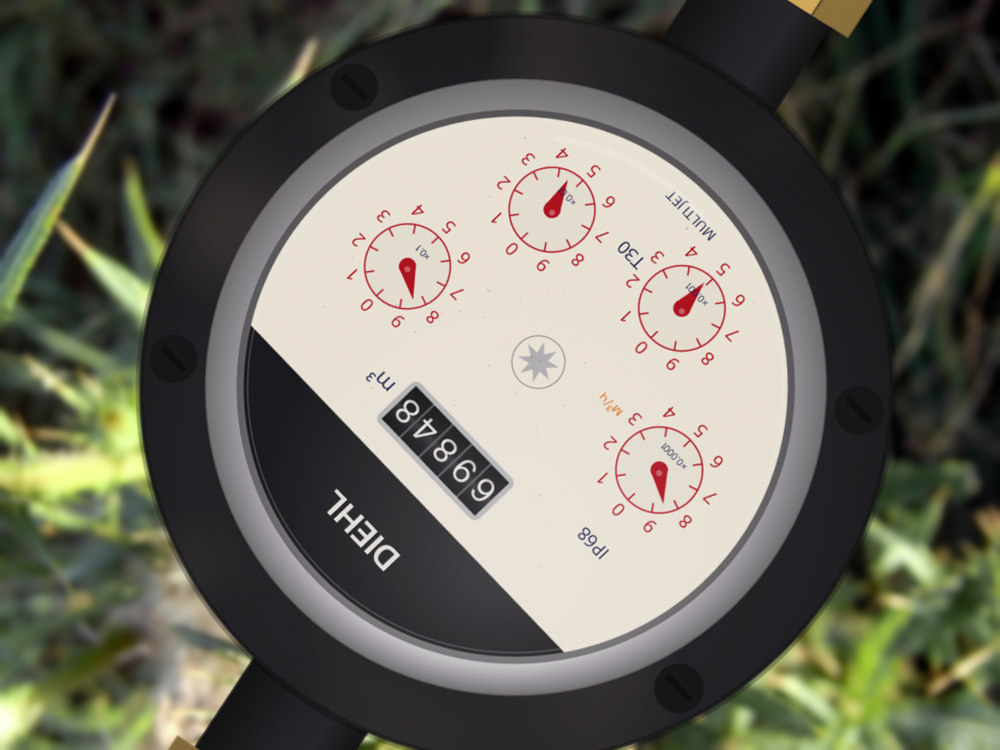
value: 69848.8448
